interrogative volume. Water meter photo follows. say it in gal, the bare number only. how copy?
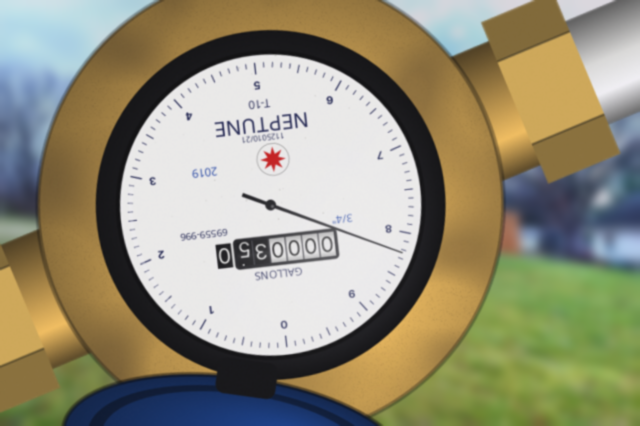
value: 348.2
